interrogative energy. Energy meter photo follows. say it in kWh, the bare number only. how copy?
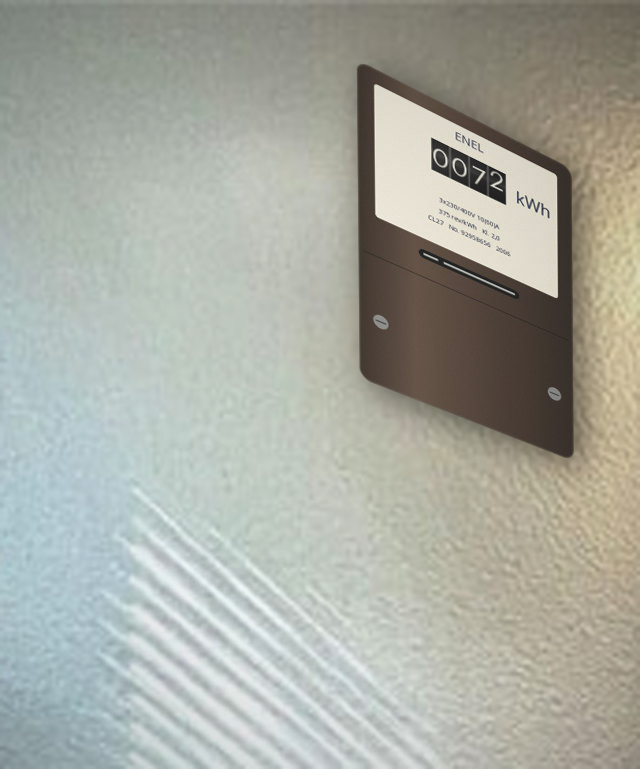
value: 72
